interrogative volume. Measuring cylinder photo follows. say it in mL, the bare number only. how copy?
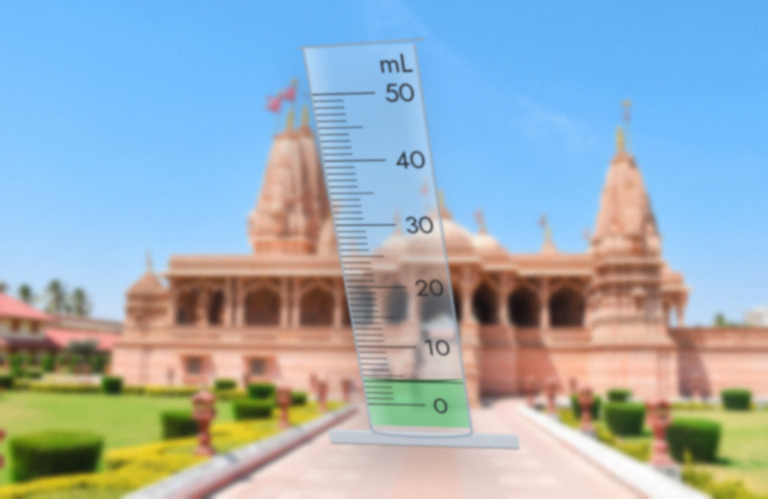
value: 4
